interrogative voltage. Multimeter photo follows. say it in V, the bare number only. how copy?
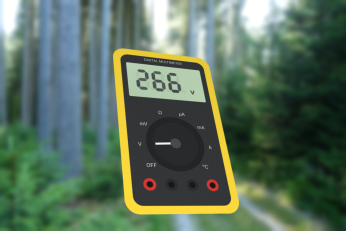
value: 266
